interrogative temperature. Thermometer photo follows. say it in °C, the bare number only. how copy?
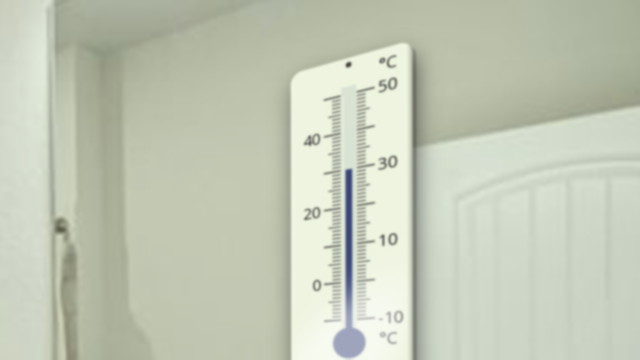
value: 30
